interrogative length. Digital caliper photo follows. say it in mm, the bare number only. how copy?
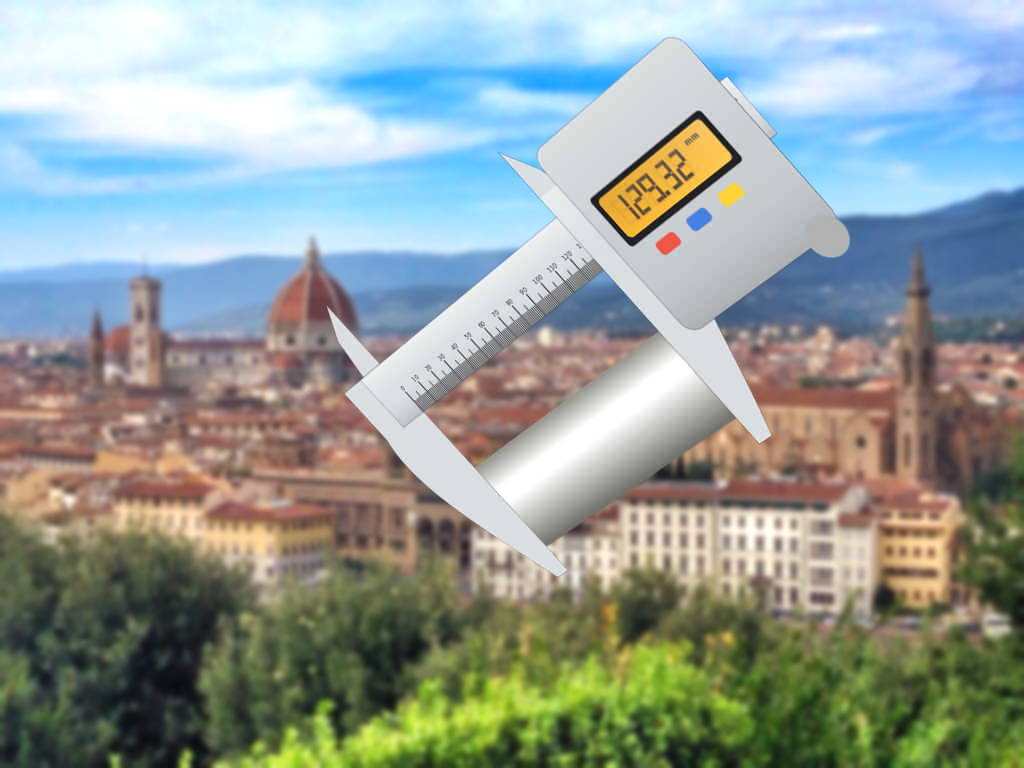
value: 129.32
